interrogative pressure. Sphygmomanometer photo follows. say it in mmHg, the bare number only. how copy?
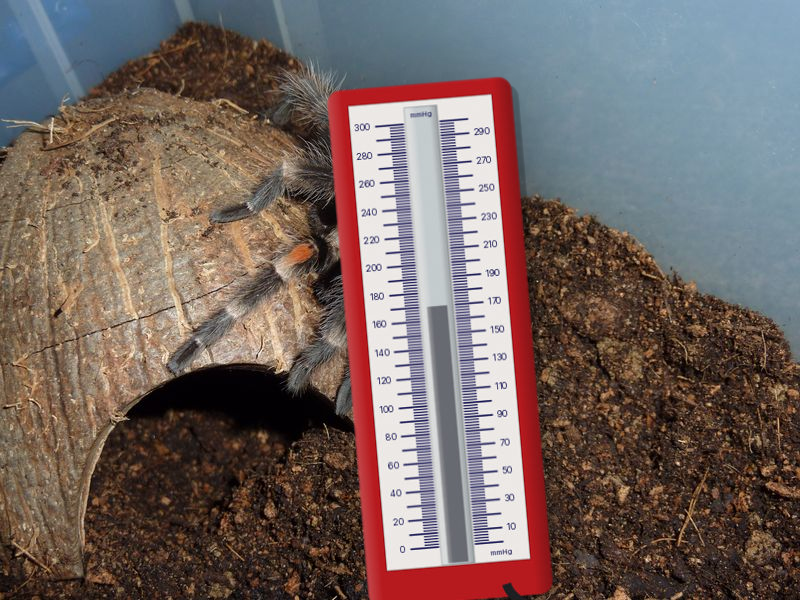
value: 170
